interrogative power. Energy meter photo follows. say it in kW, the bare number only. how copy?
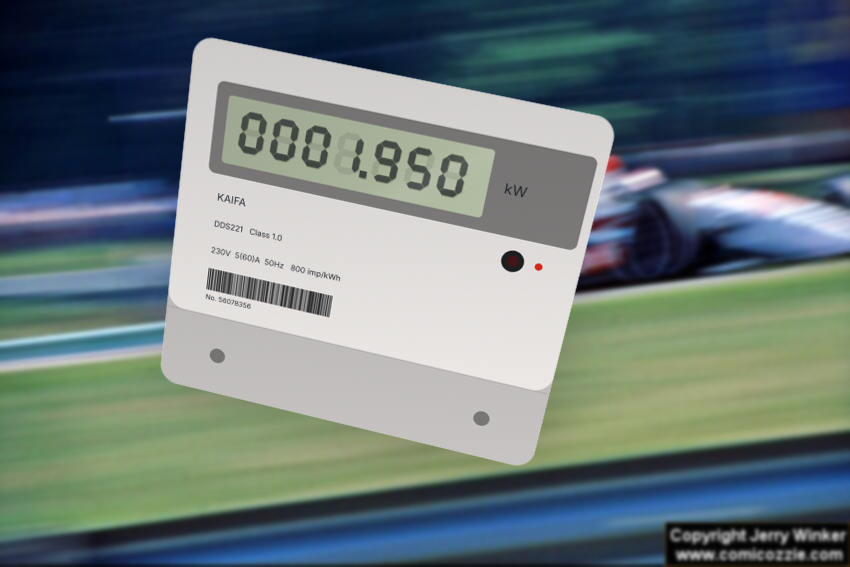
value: 1.950
